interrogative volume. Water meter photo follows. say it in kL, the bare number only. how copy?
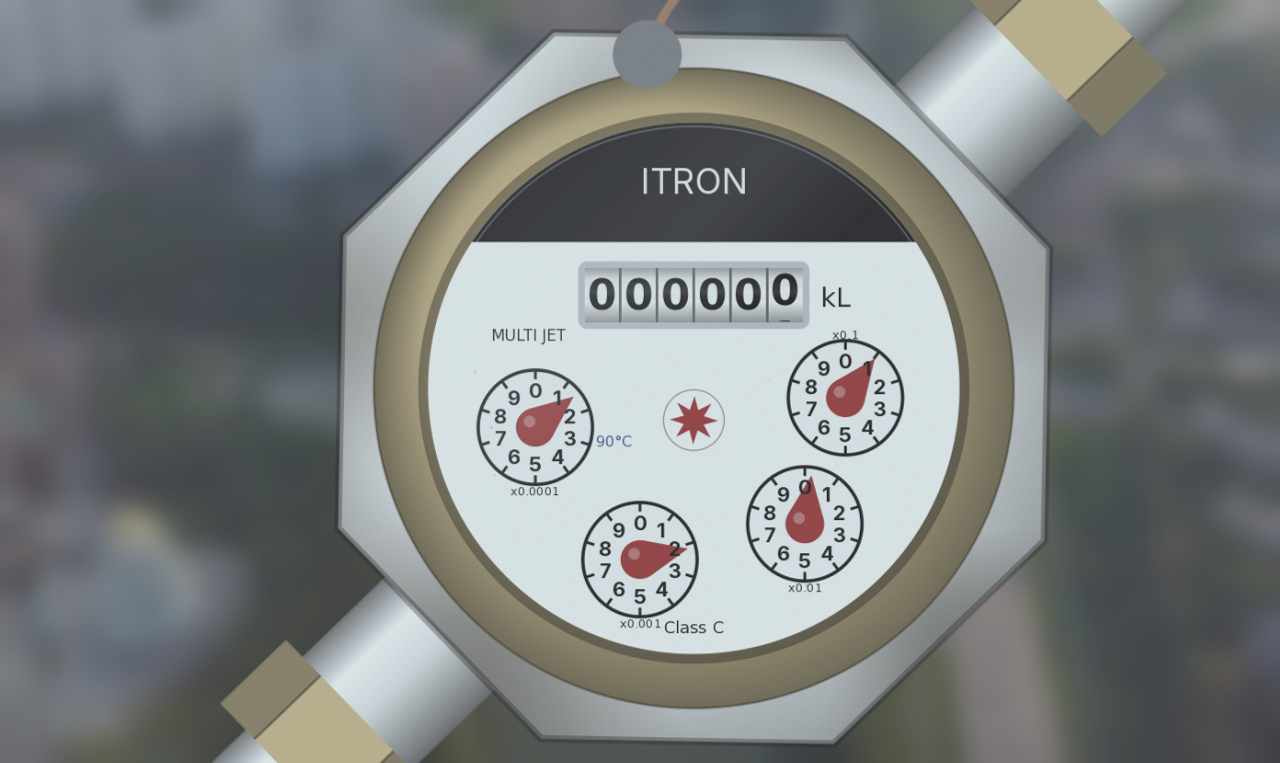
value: 0.1021
